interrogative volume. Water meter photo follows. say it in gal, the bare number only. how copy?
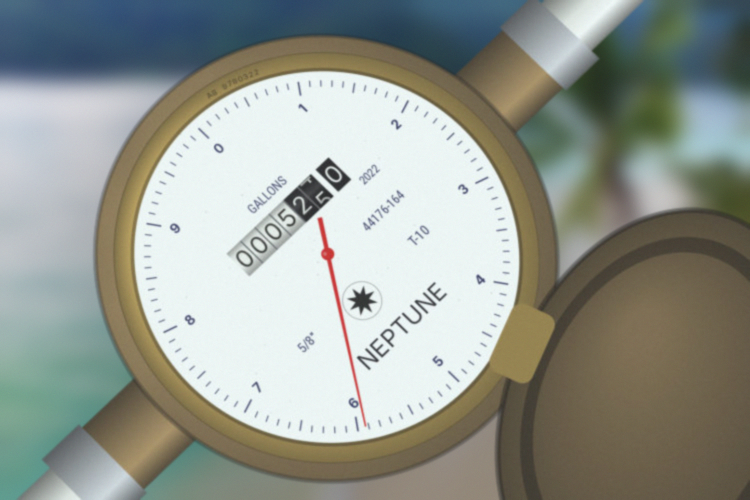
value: 5245.9
